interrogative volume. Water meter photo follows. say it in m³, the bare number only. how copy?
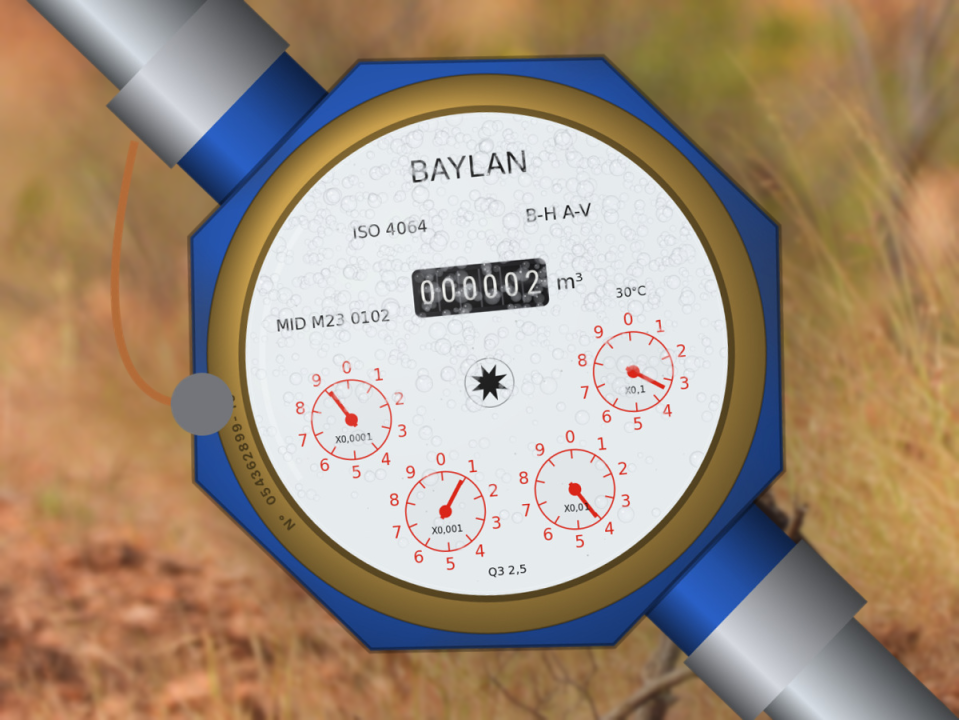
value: 2.3409
